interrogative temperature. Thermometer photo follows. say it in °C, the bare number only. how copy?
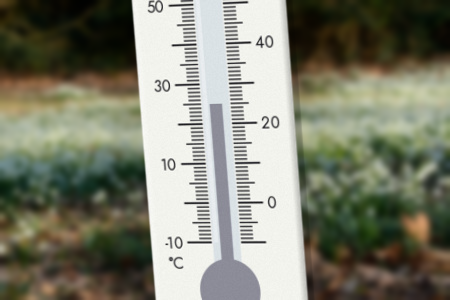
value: 25
